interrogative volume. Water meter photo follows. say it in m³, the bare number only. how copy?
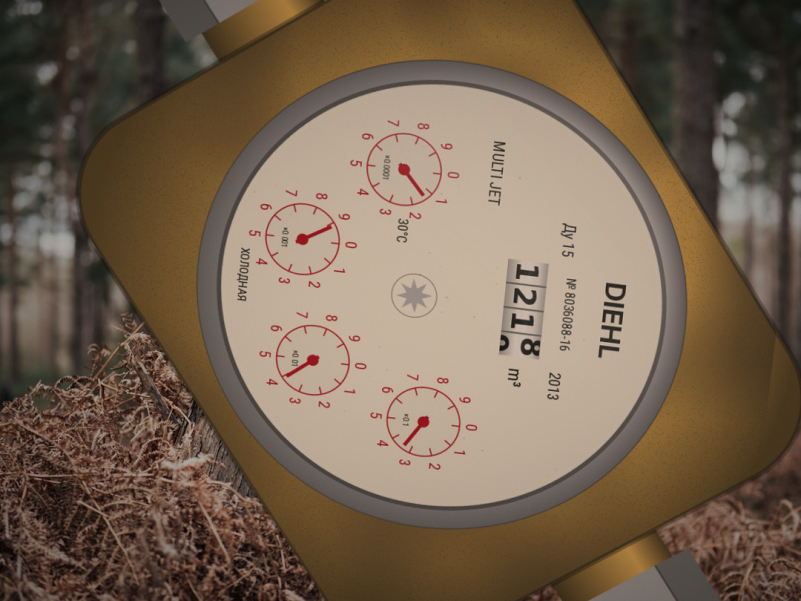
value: 1218.3391
